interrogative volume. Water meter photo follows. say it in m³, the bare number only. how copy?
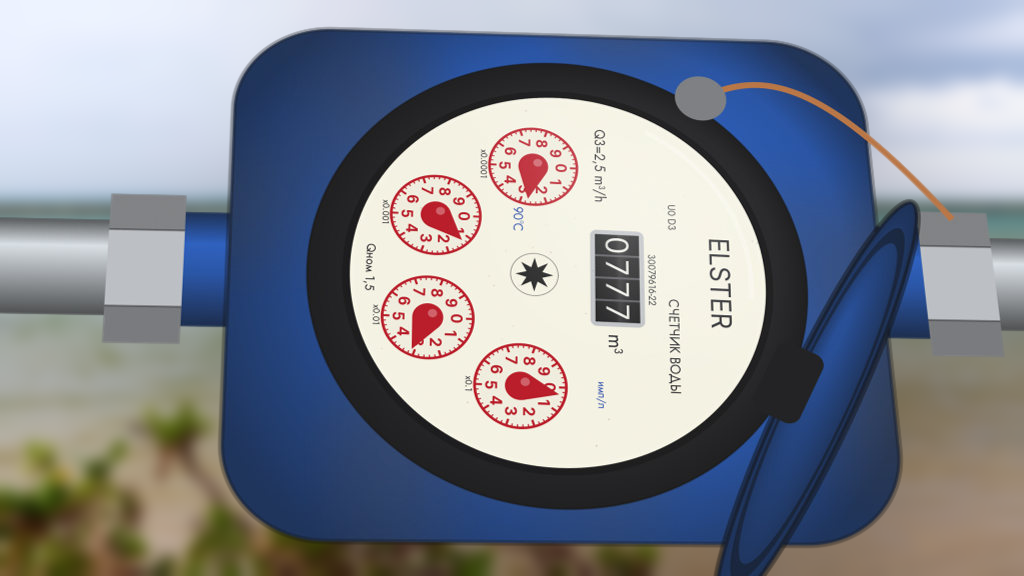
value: 777.0312
